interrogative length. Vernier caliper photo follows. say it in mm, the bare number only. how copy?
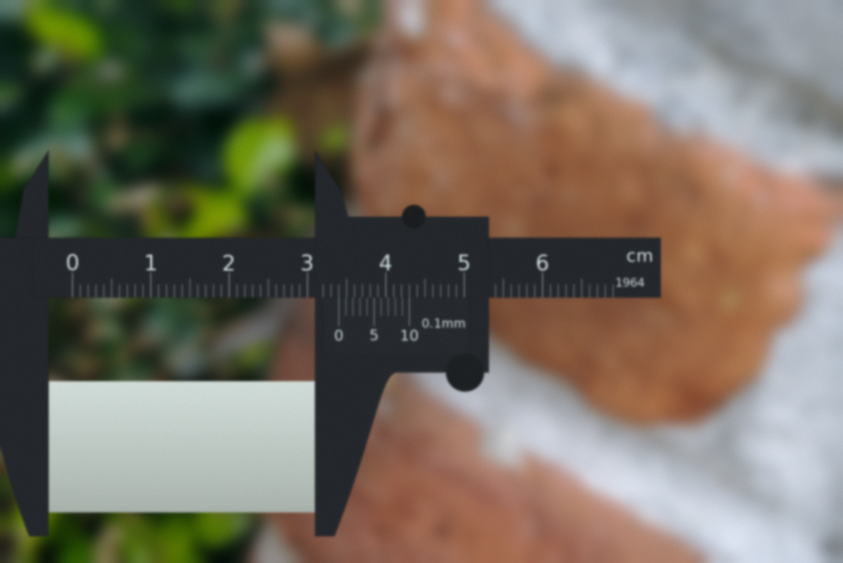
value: 34.0
